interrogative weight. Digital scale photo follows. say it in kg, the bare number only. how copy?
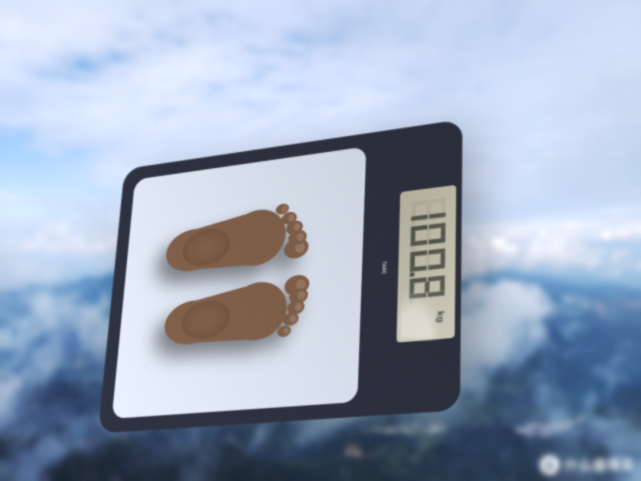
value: 100.8
